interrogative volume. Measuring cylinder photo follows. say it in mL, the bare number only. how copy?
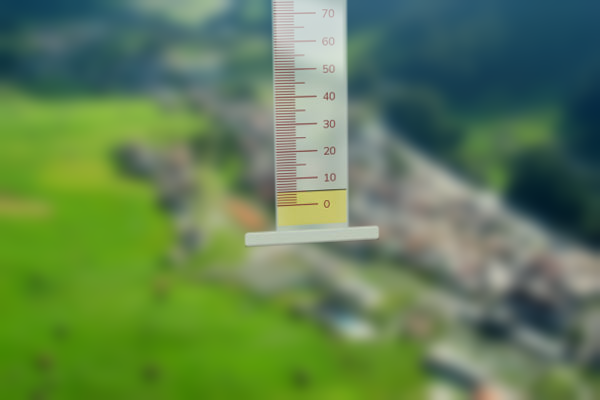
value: 5
